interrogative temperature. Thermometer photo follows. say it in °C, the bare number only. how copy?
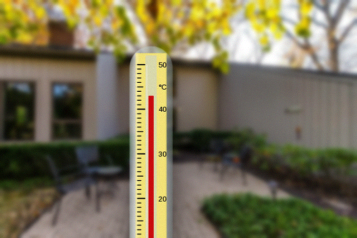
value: 43
